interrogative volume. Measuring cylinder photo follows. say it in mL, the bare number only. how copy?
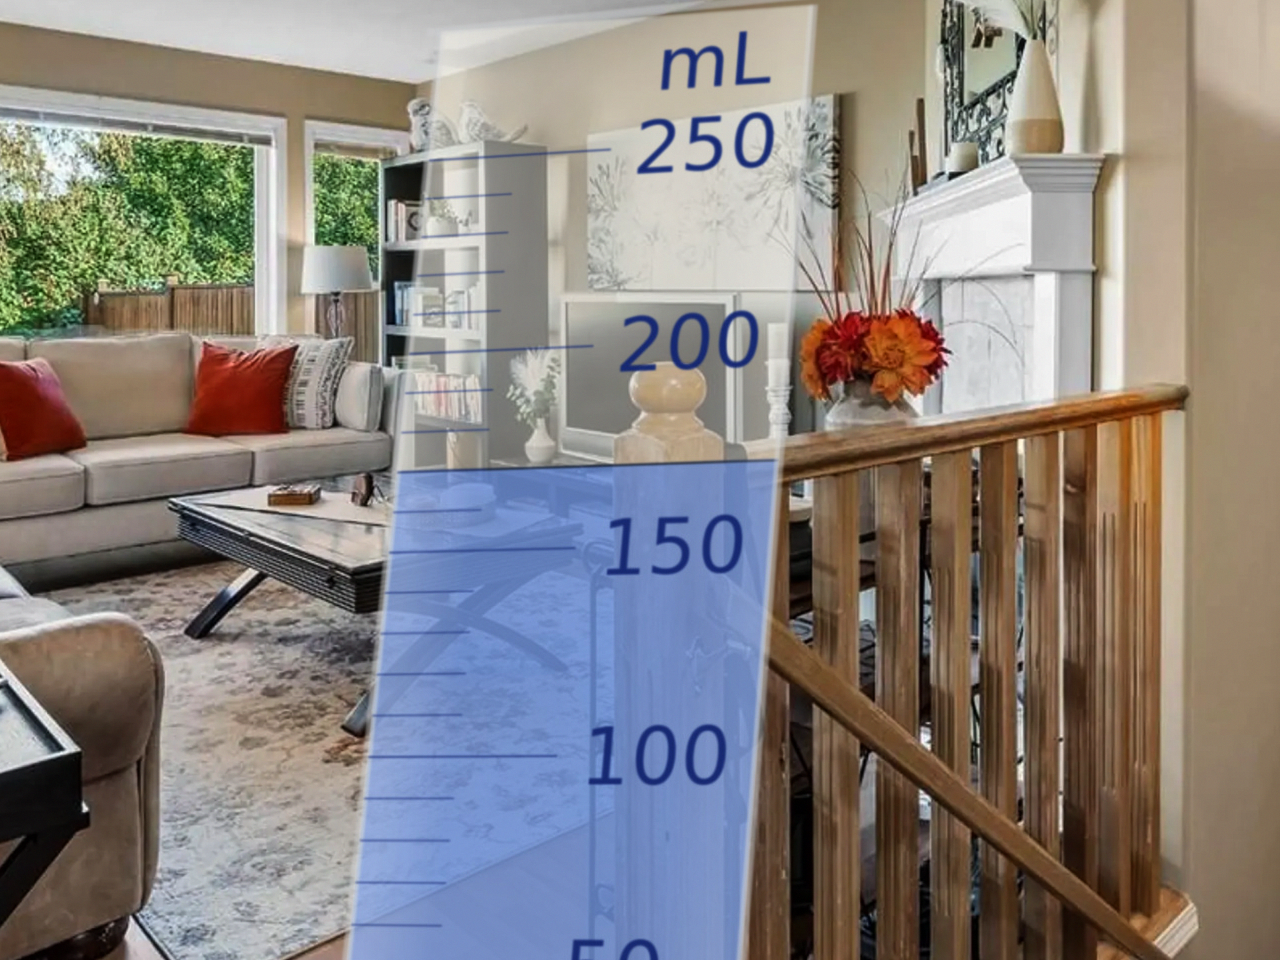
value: 170
